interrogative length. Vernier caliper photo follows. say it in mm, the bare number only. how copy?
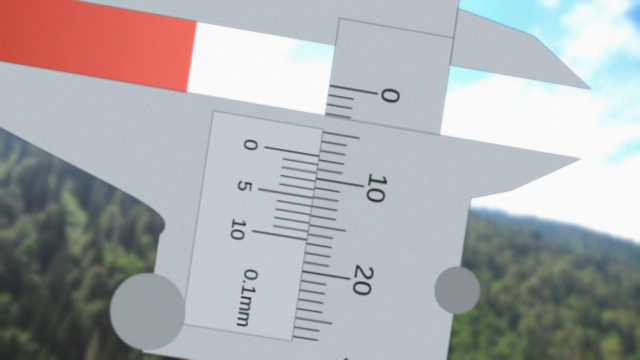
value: 7.6
